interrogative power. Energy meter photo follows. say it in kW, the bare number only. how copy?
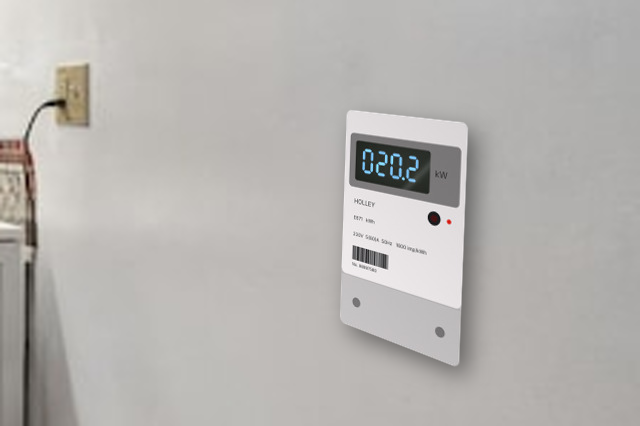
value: 20.2
